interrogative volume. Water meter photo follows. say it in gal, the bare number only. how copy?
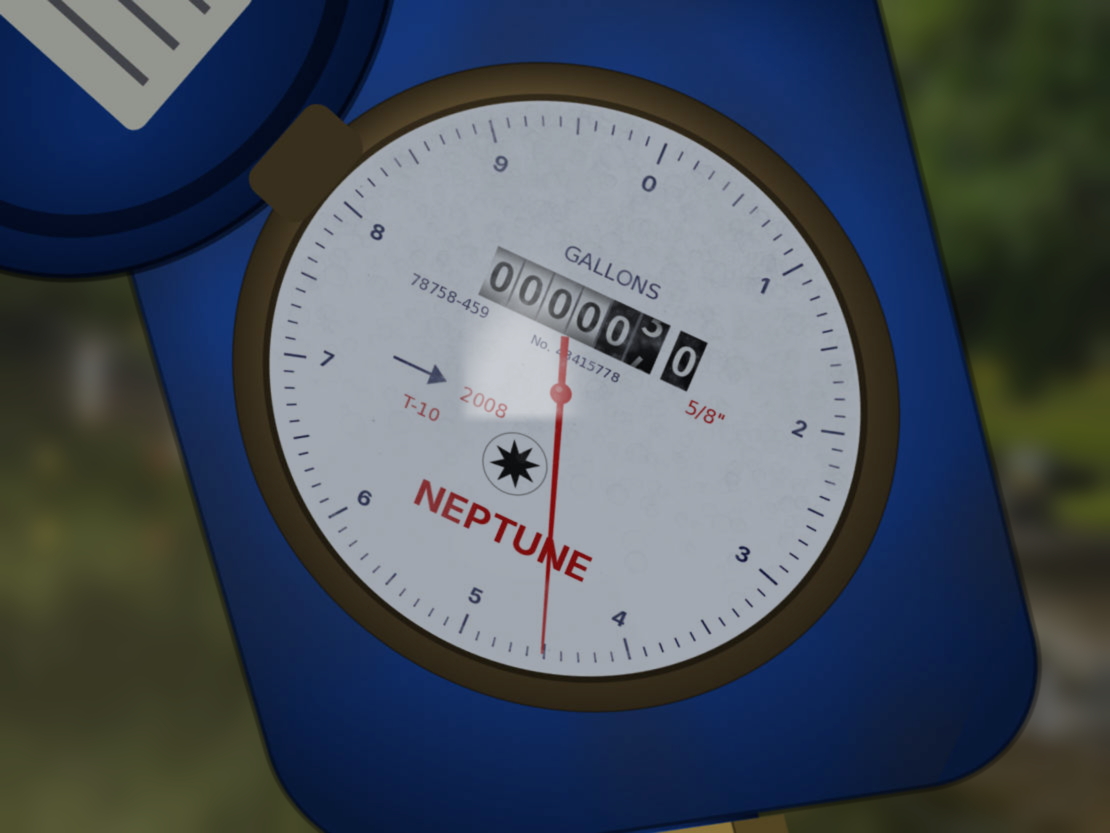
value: 34.5
